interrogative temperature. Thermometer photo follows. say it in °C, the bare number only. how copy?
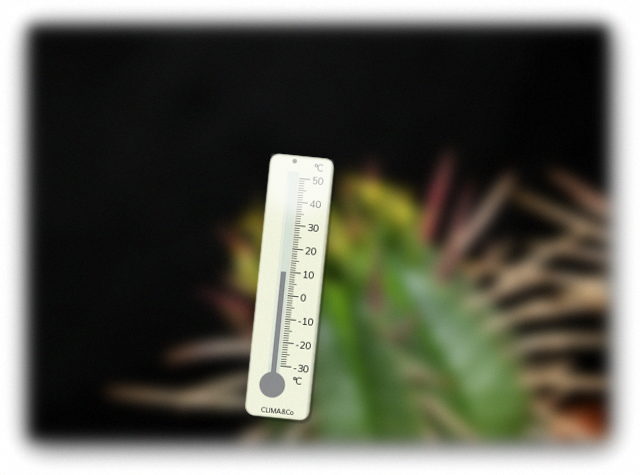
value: 10
